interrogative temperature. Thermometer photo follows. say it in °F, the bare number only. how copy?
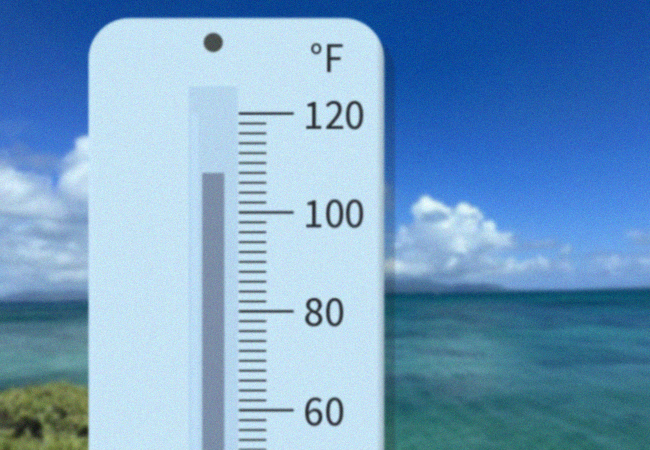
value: 108
